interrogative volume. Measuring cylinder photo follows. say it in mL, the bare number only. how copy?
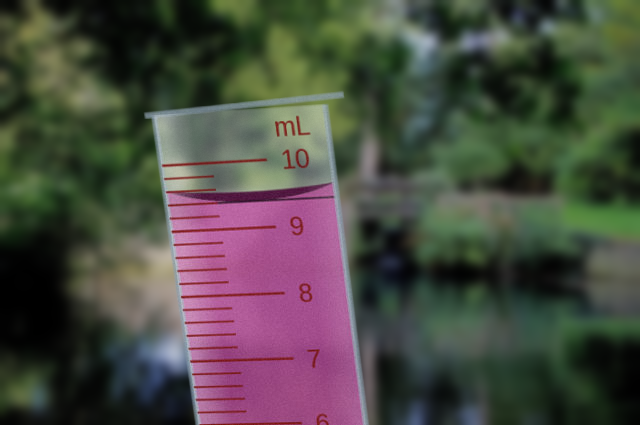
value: 9.4
